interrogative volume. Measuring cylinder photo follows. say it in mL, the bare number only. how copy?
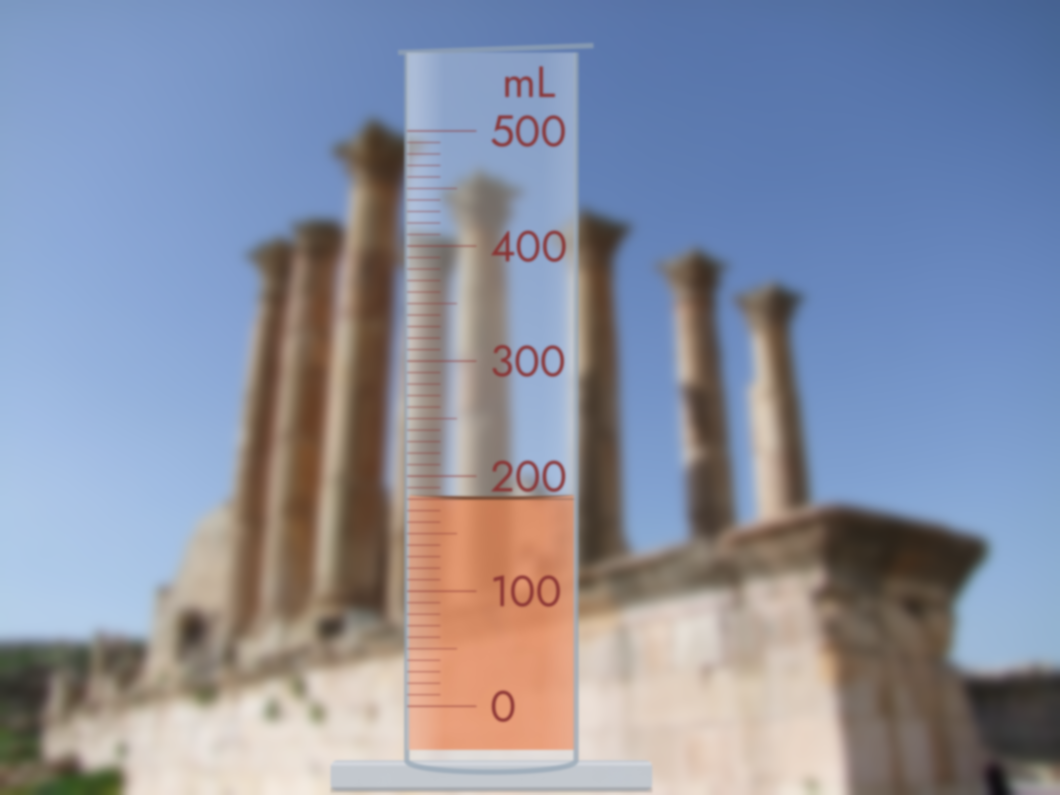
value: 180
